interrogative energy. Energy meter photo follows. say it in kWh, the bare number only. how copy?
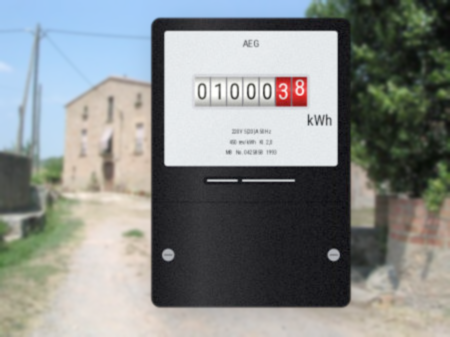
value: 1000.38
